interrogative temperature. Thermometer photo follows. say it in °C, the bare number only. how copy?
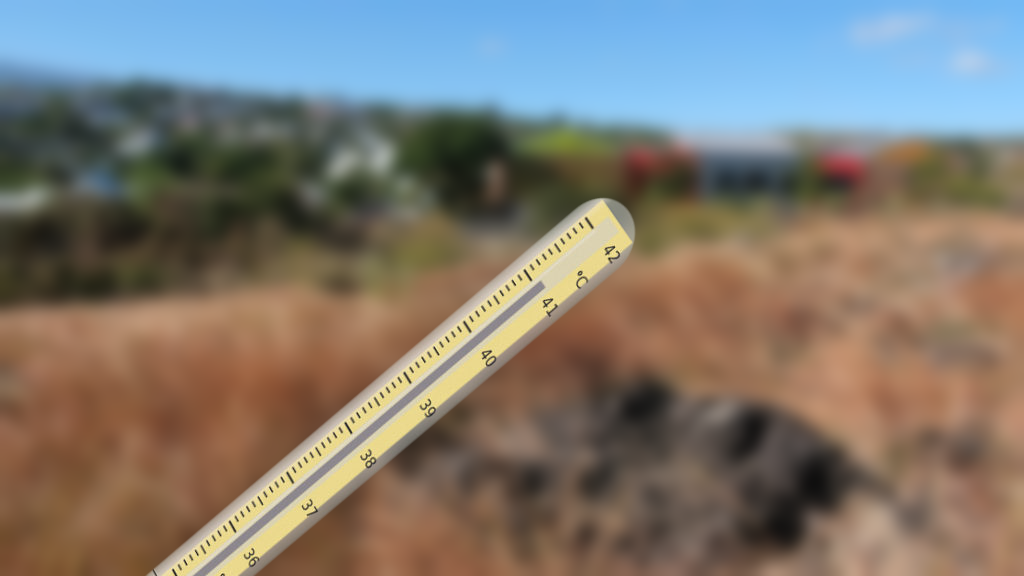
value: 41.1
